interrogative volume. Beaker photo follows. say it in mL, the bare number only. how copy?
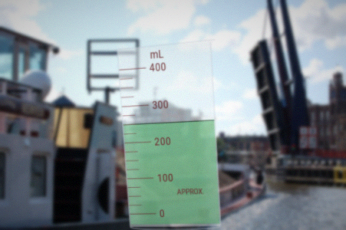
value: 250
